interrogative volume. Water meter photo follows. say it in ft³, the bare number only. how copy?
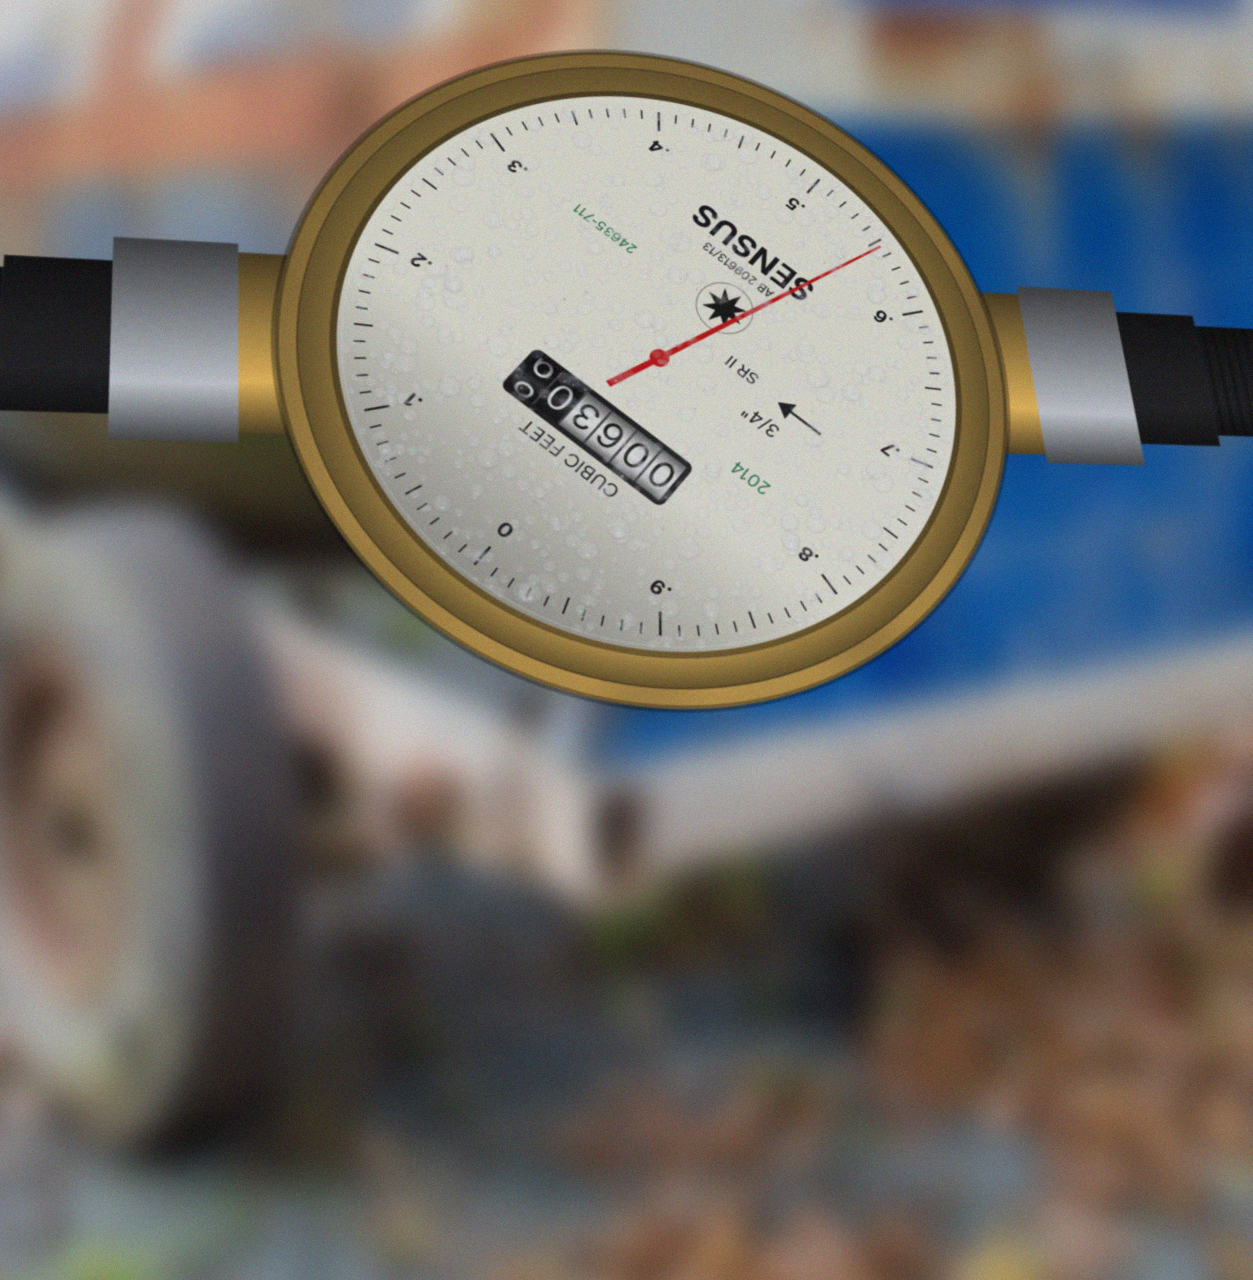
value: 6308.55
